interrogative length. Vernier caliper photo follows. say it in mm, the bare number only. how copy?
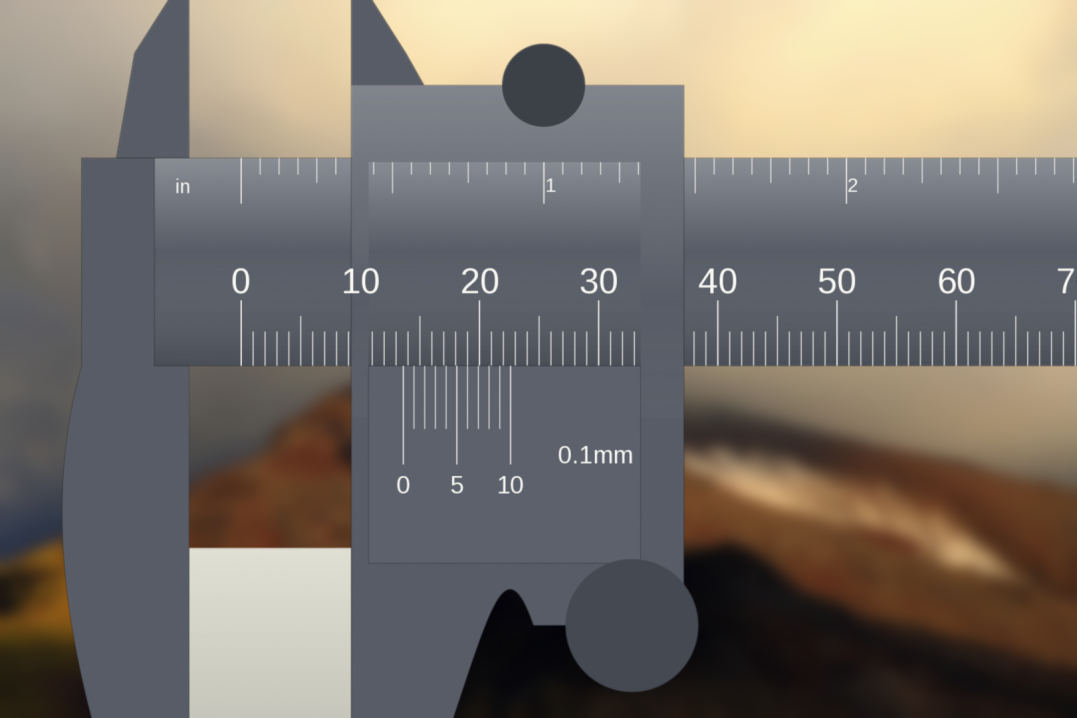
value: 13.6
